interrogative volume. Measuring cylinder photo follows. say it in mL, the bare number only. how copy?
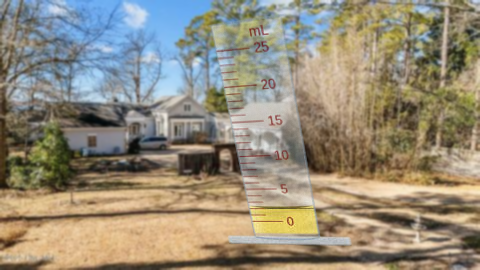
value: 2
